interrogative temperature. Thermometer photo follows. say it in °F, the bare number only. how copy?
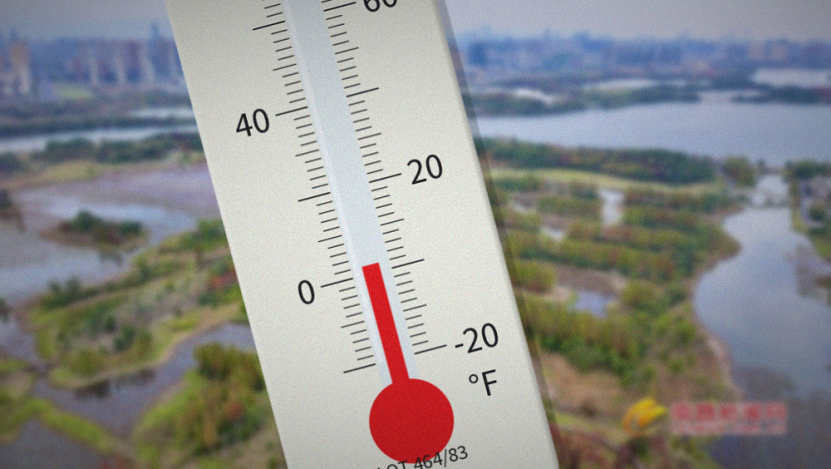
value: 2
